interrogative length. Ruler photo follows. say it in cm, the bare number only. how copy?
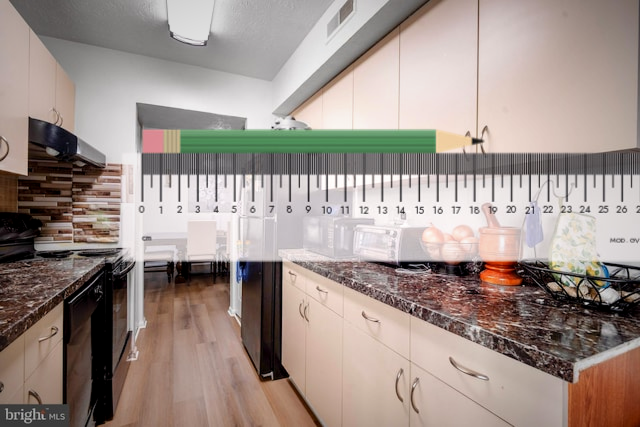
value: 18.5
